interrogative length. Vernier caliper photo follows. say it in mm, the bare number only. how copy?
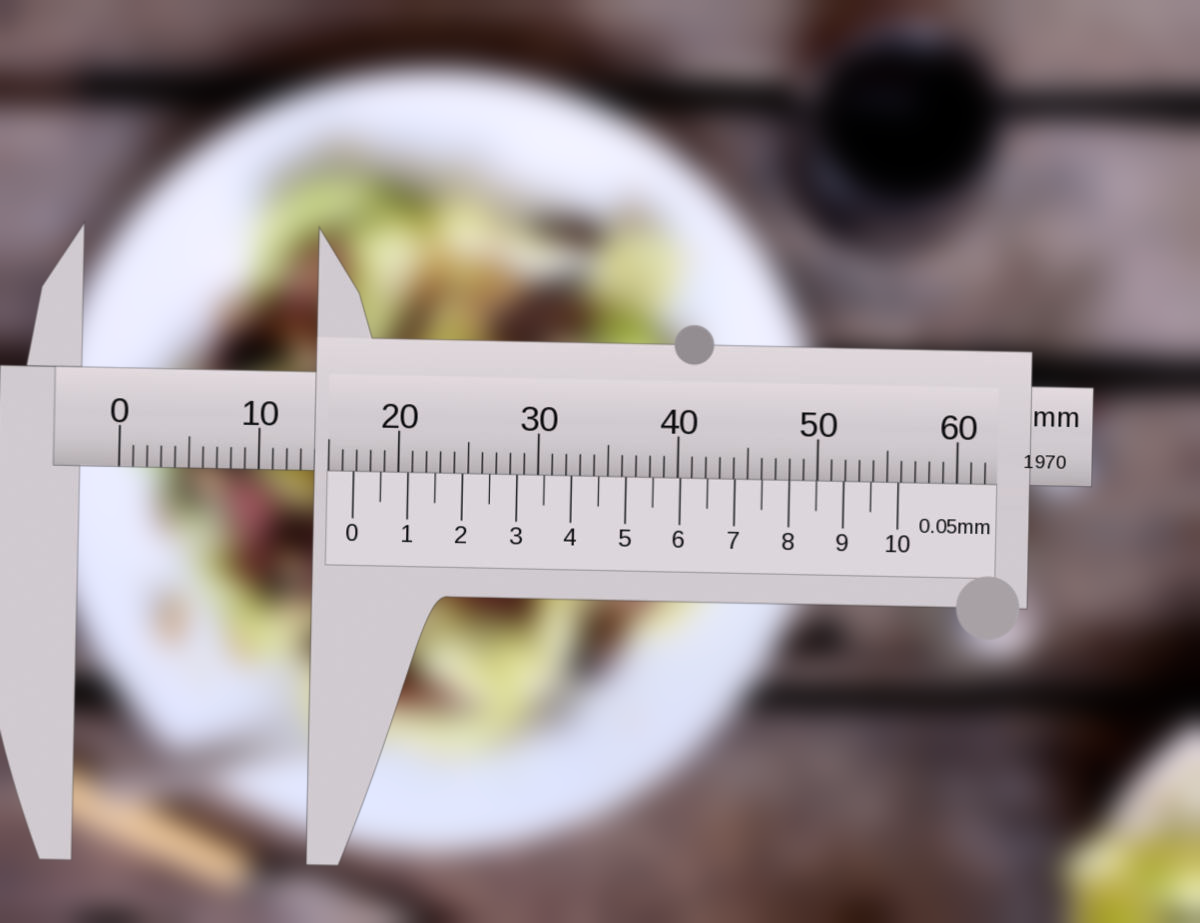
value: 16.8
